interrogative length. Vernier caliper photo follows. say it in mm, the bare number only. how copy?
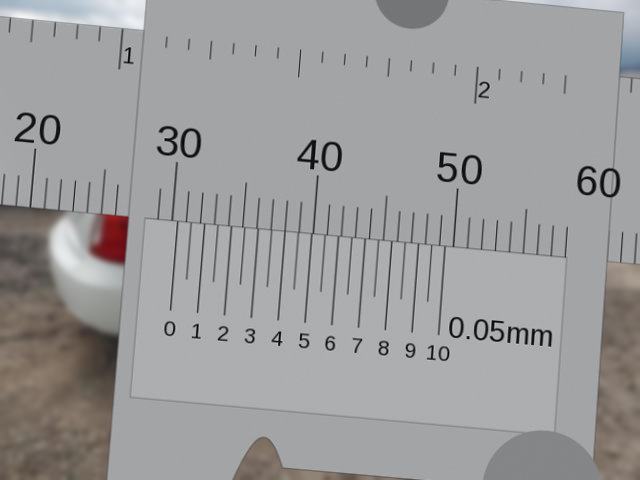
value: 30.4
